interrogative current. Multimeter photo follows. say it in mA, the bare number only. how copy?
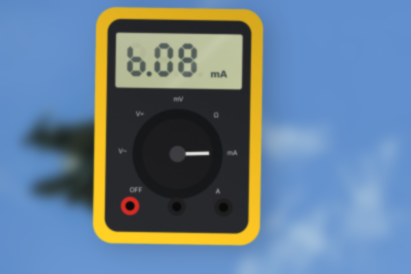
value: 6.08
